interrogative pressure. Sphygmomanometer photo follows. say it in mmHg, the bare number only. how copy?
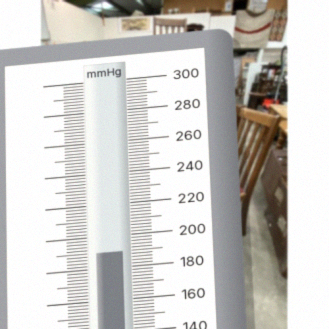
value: 190
